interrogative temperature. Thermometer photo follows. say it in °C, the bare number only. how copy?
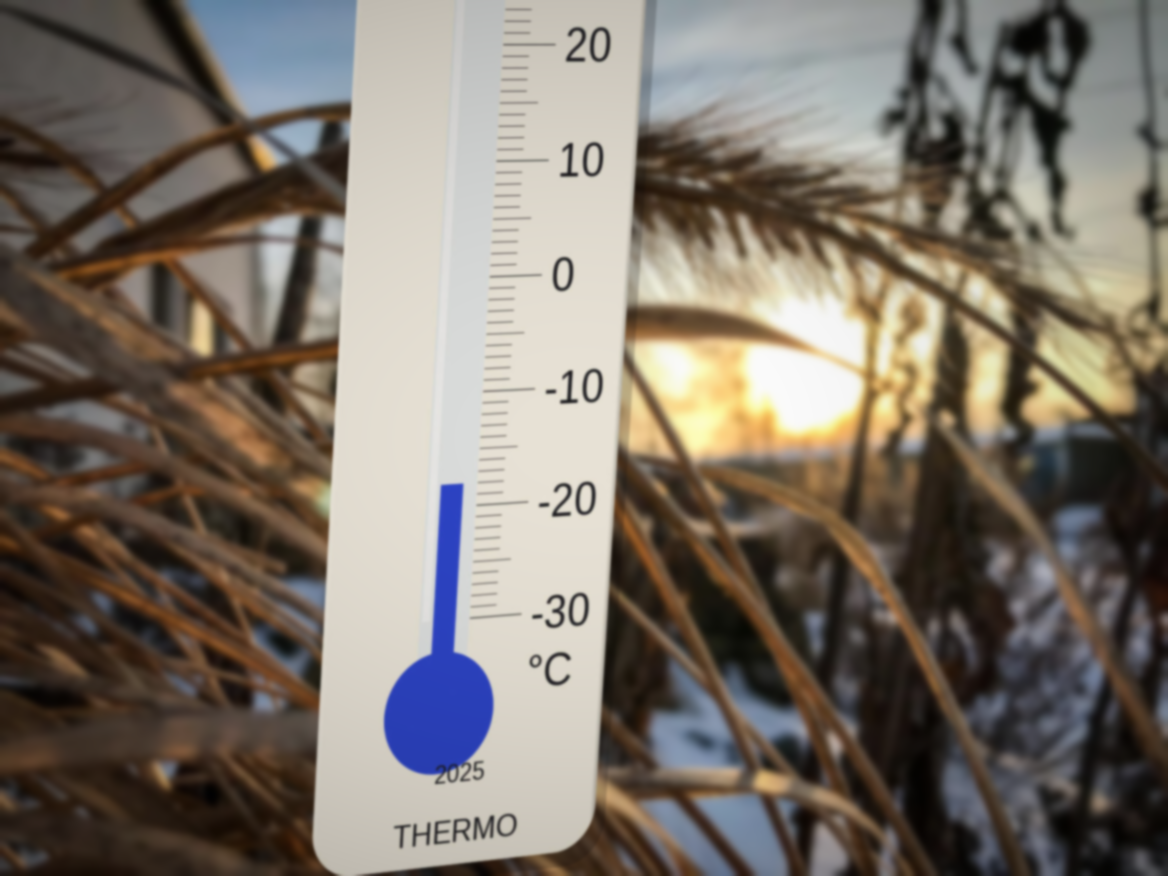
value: -18
